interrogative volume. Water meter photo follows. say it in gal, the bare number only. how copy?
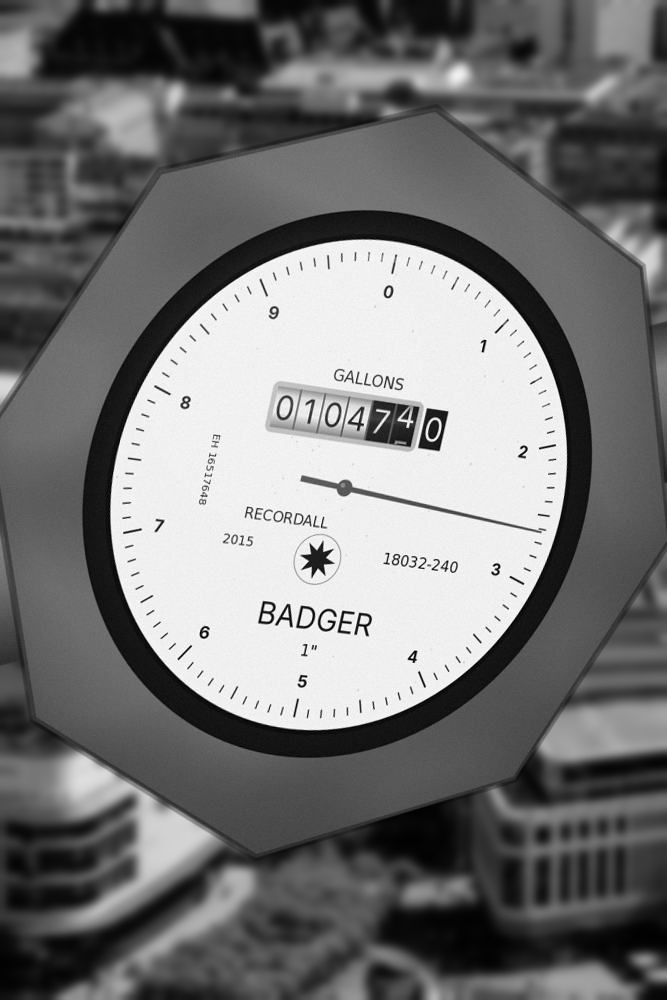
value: 104742.6
